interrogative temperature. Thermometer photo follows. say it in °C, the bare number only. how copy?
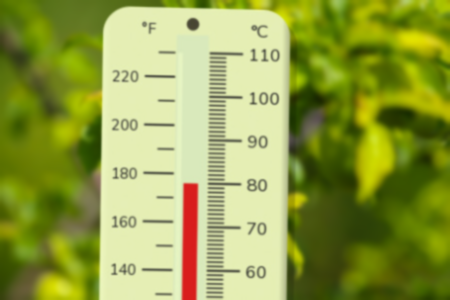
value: 80
